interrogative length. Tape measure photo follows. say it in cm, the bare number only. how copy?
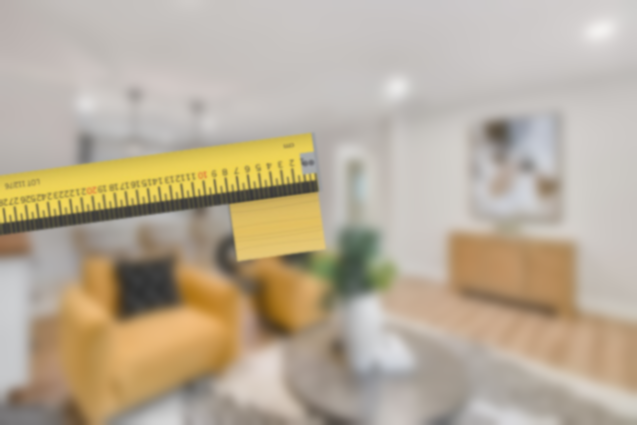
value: 8
